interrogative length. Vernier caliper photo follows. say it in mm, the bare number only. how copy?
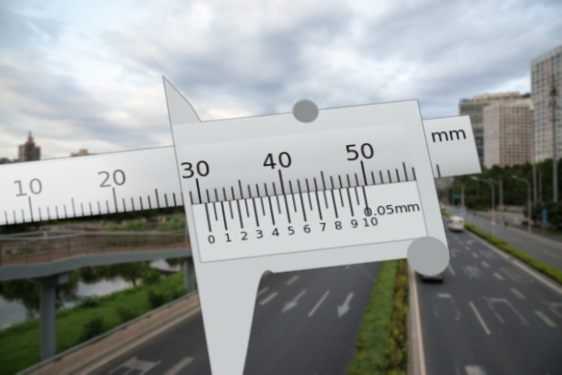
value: 30.6
